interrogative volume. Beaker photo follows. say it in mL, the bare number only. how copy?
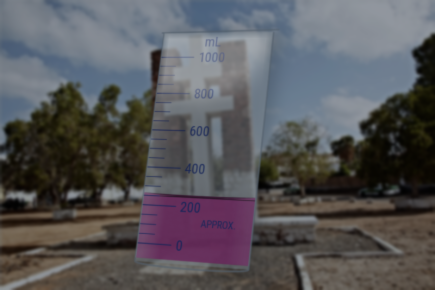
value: 250
